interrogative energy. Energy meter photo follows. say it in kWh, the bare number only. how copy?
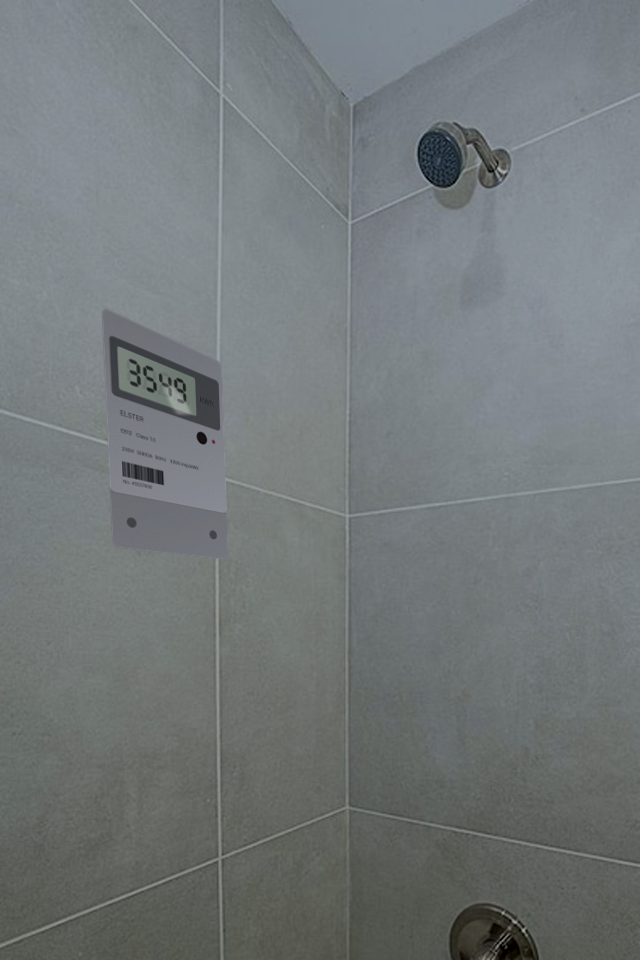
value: 3549
